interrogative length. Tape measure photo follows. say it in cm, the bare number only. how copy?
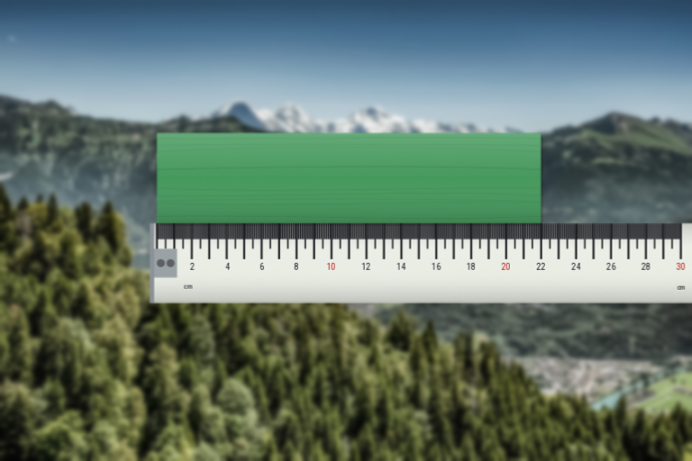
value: 22
